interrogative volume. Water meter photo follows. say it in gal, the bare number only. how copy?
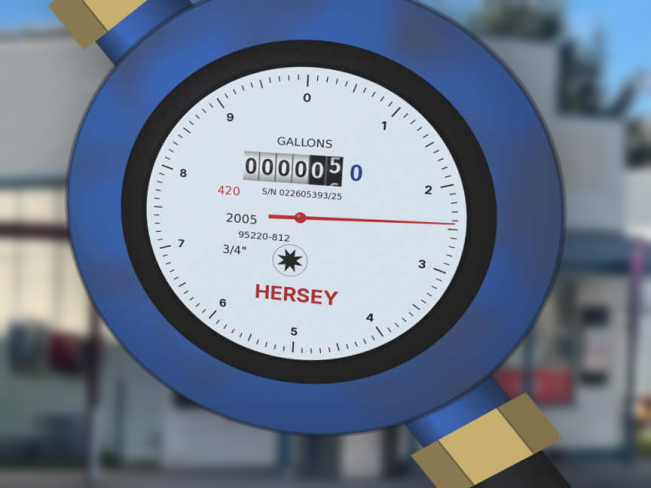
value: 52.4
